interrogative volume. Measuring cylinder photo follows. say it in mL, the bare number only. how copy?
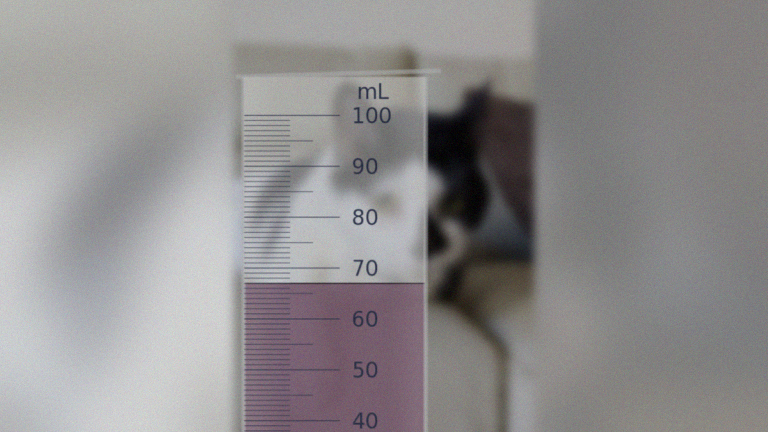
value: 67
